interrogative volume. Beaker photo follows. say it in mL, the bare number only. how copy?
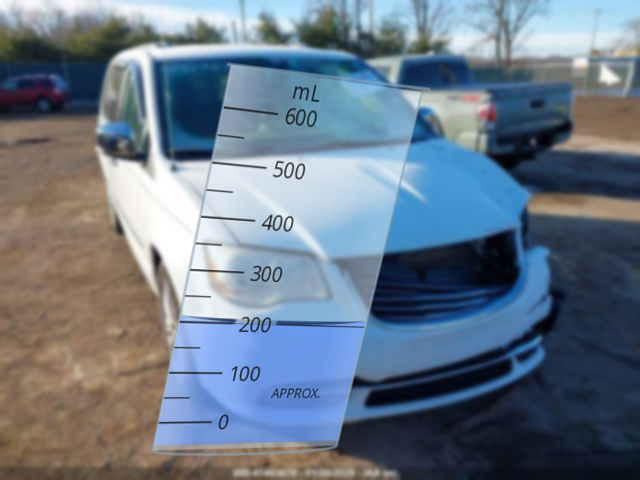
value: 200
